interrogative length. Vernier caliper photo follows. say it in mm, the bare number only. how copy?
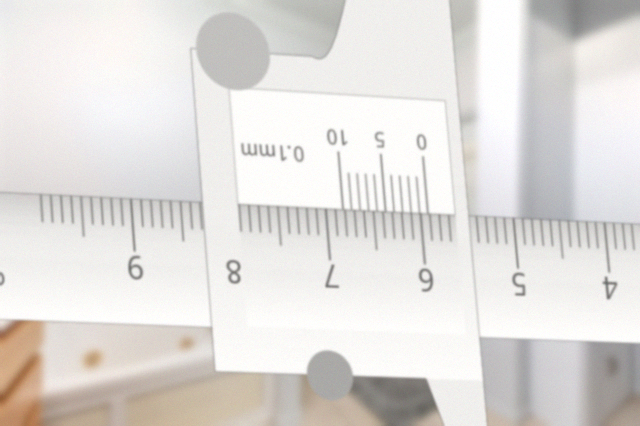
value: 59.2
